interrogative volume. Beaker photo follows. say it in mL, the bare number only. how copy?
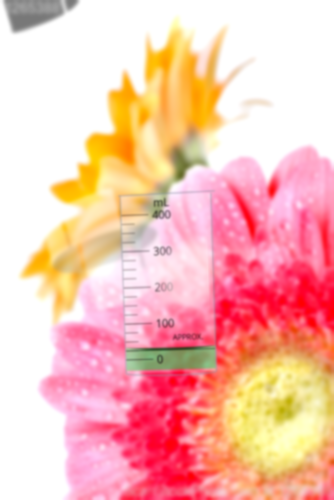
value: 25
